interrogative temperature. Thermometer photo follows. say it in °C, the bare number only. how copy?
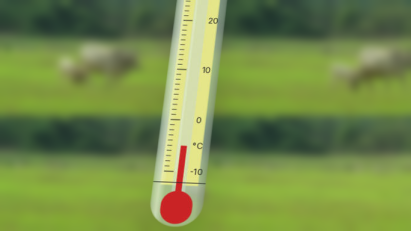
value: -5
